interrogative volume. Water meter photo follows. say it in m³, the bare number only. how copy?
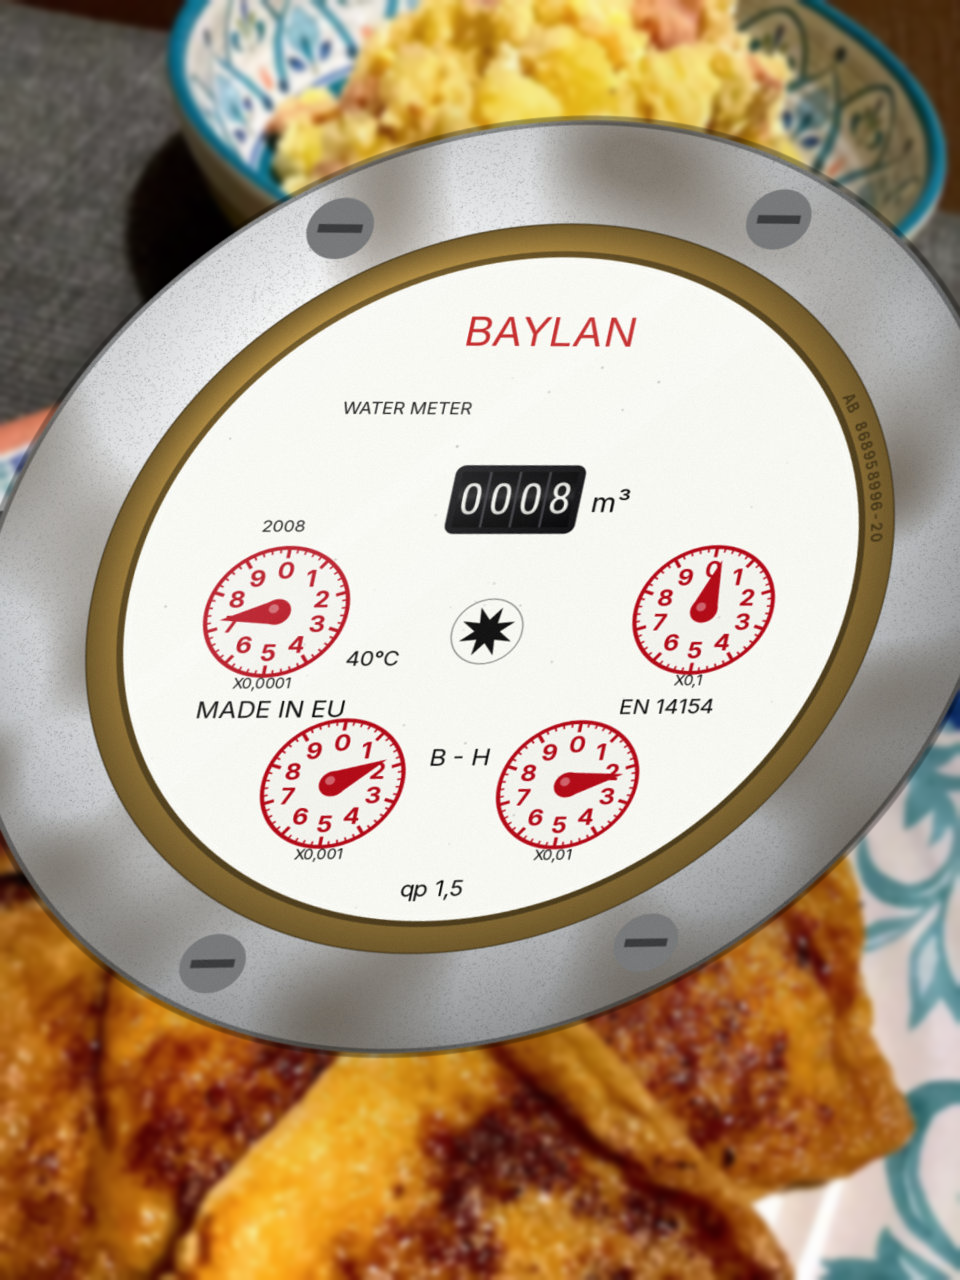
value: 8.0217
